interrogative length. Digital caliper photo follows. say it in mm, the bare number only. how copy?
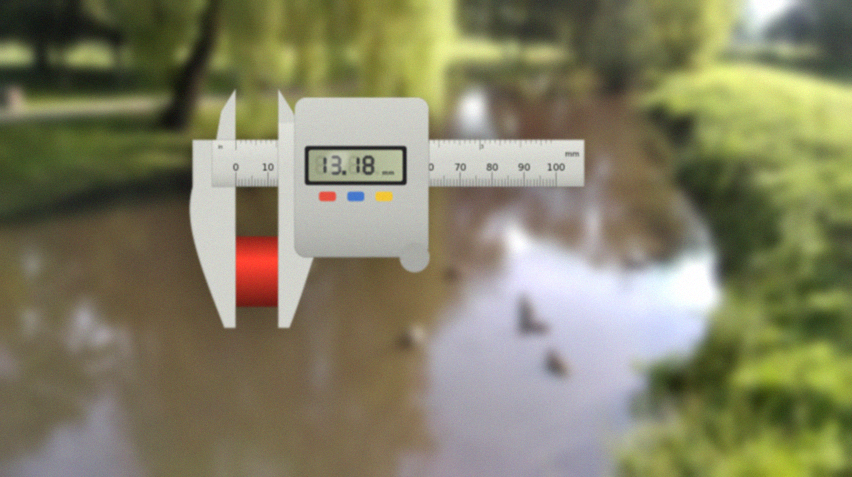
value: 13.18
